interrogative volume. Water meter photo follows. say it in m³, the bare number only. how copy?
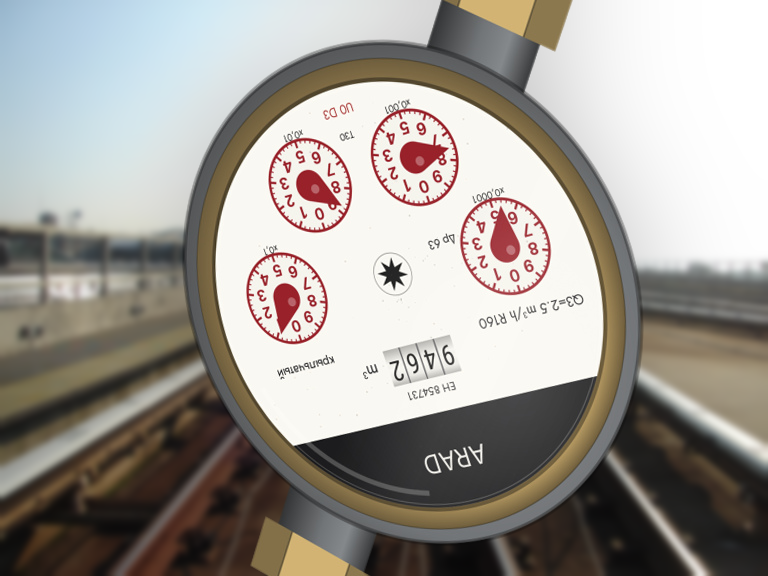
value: 9462.0875
